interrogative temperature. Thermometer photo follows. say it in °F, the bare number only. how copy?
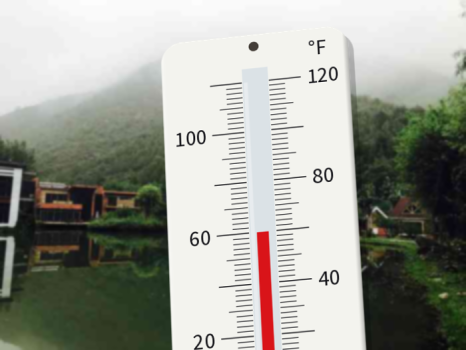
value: 60
